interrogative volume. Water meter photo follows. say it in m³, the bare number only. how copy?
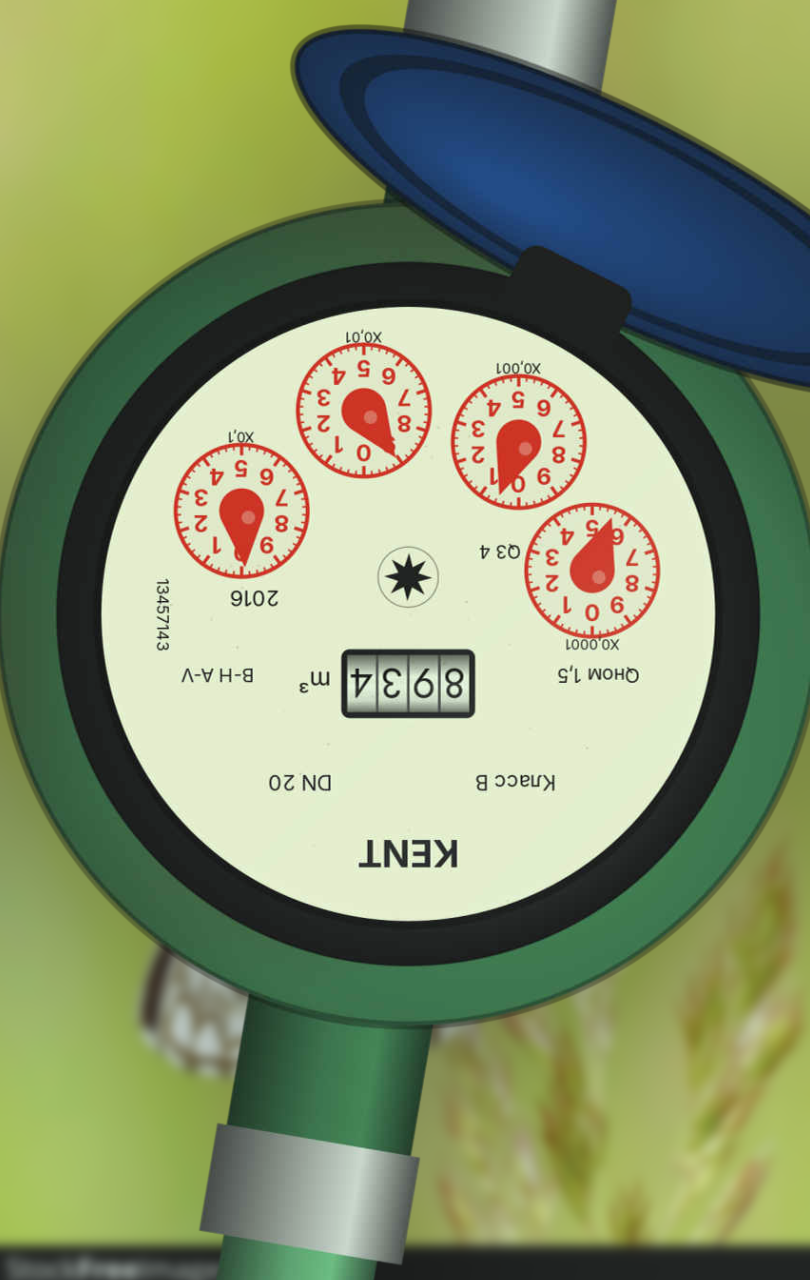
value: 8933.9905
